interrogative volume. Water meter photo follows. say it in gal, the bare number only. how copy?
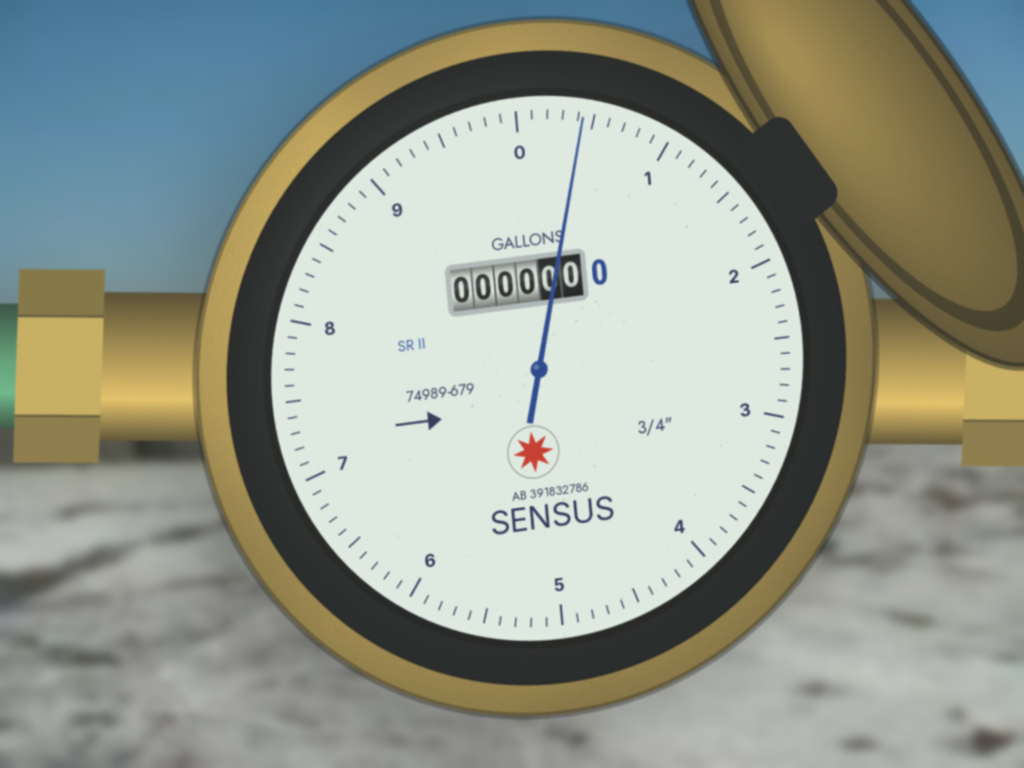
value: 0.4
